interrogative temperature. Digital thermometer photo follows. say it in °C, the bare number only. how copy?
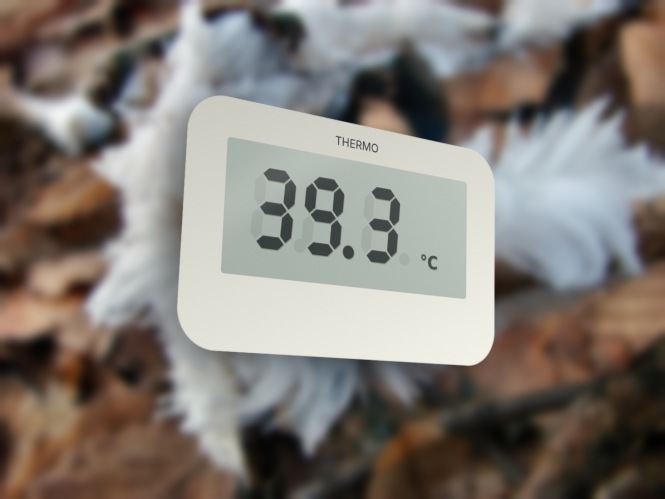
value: 39.3
